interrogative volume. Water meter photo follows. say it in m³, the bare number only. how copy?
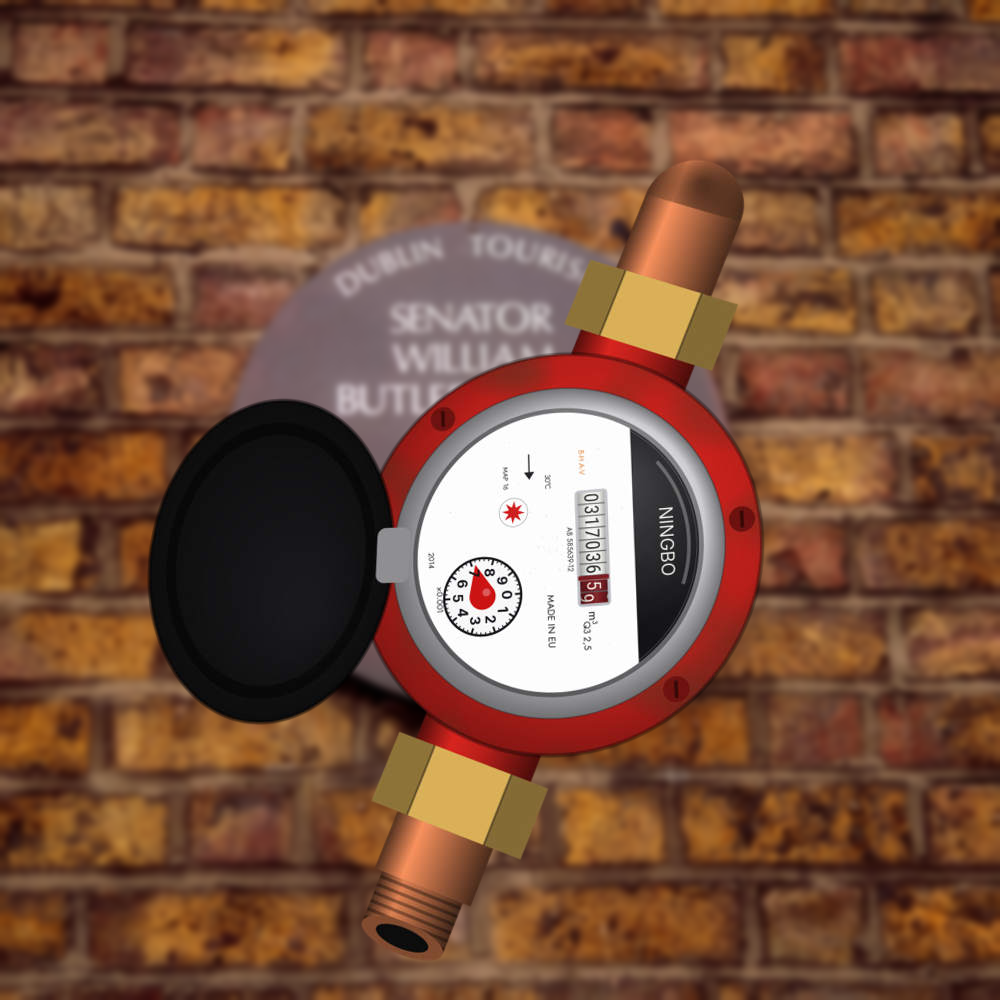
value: 317036.587
